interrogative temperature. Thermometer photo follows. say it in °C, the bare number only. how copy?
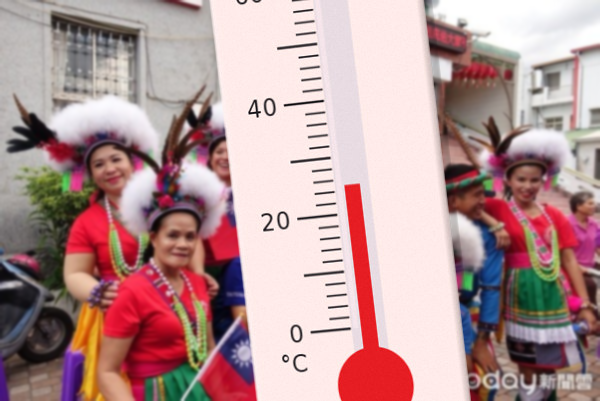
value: 25
